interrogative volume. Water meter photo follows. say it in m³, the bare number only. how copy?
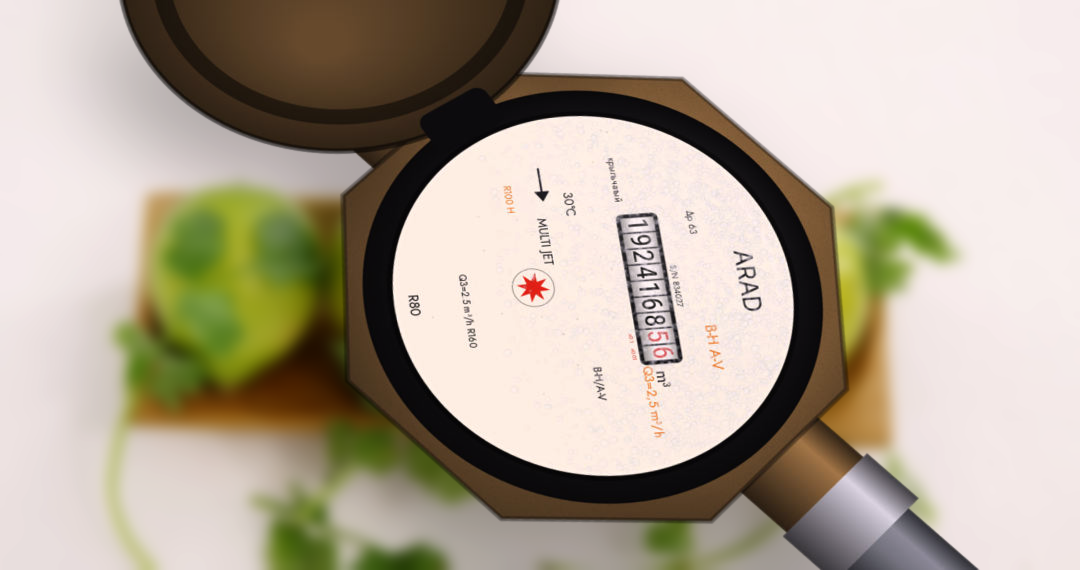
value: 1924168.56
